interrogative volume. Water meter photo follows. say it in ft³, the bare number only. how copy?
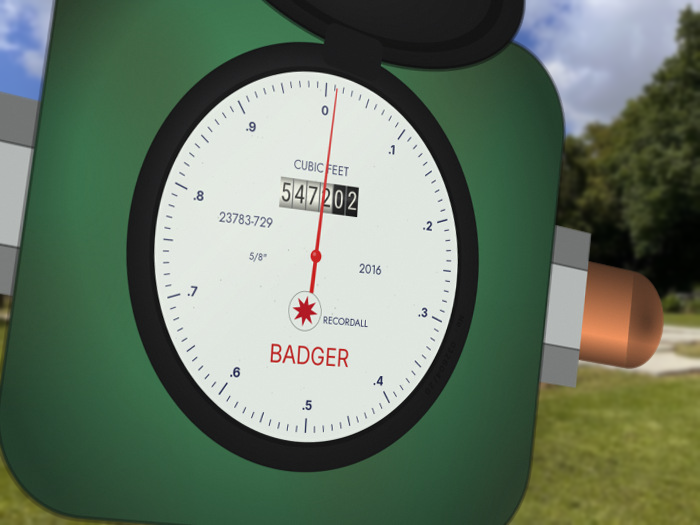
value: 547202.01
